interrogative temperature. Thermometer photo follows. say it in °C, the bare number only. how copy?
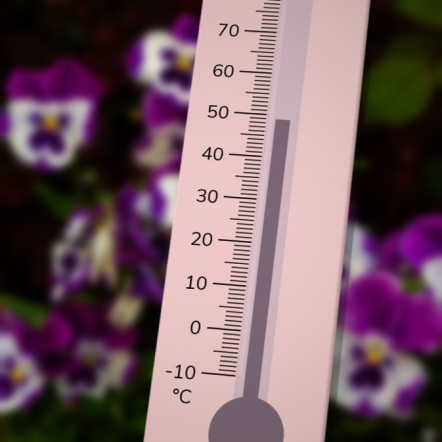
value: 49
